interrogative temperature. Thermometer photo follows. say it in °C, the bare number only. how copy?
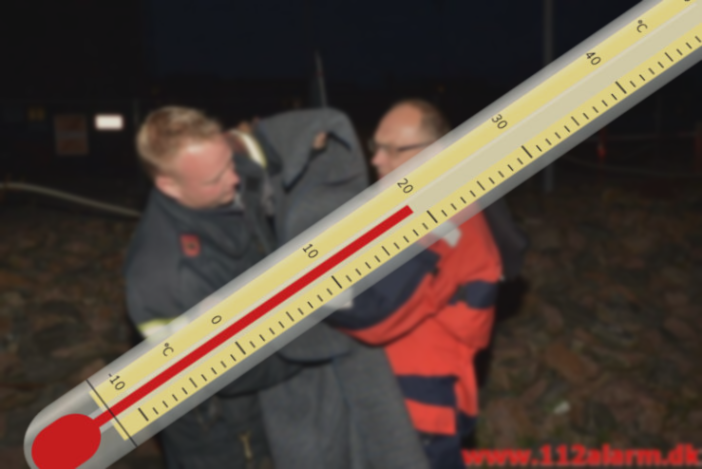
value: 19
